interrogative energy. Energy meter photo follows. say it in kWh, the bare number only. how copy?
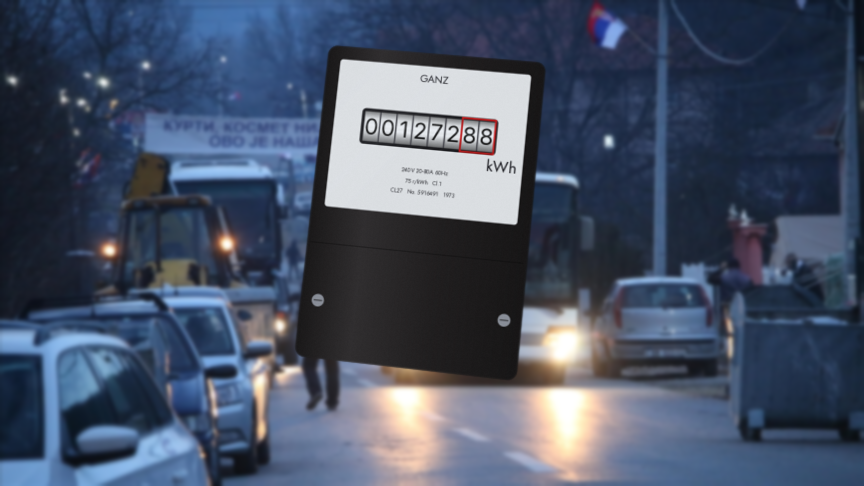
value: 1272.88
